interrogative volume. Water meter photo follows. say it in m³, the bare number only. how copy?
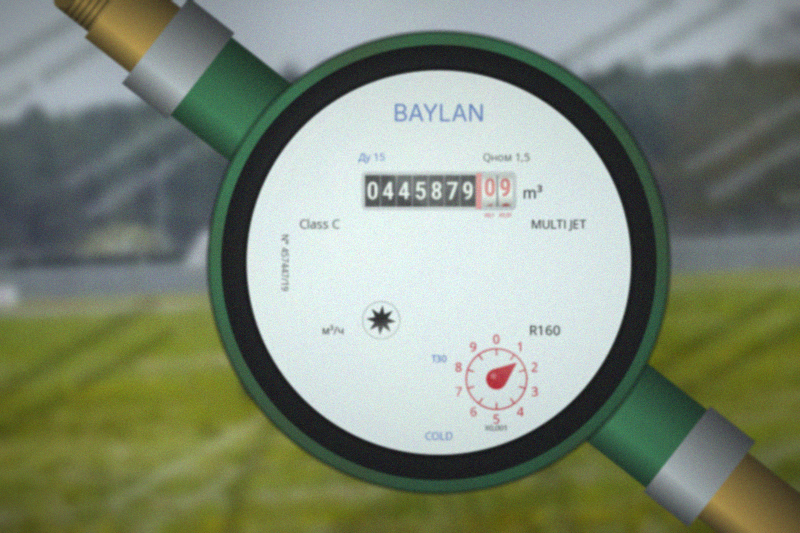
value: 445879.091
